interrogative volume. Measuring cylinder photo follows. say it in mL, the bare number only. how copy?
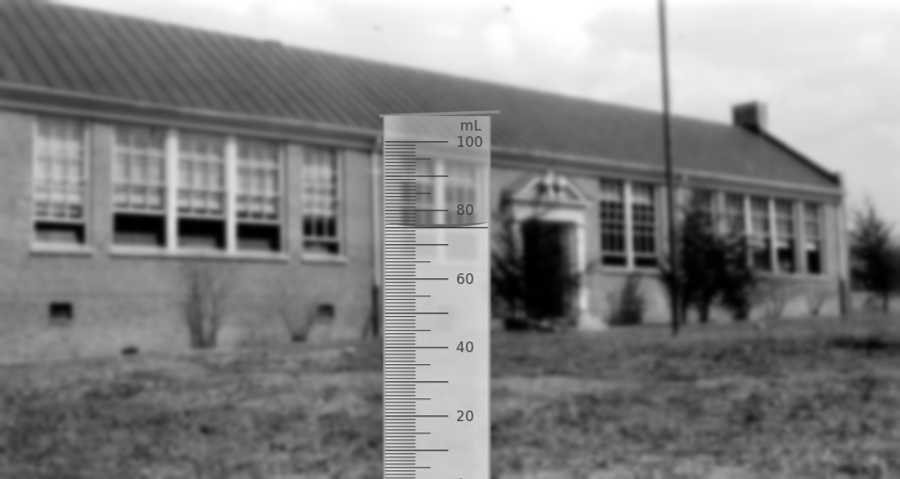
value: 75
